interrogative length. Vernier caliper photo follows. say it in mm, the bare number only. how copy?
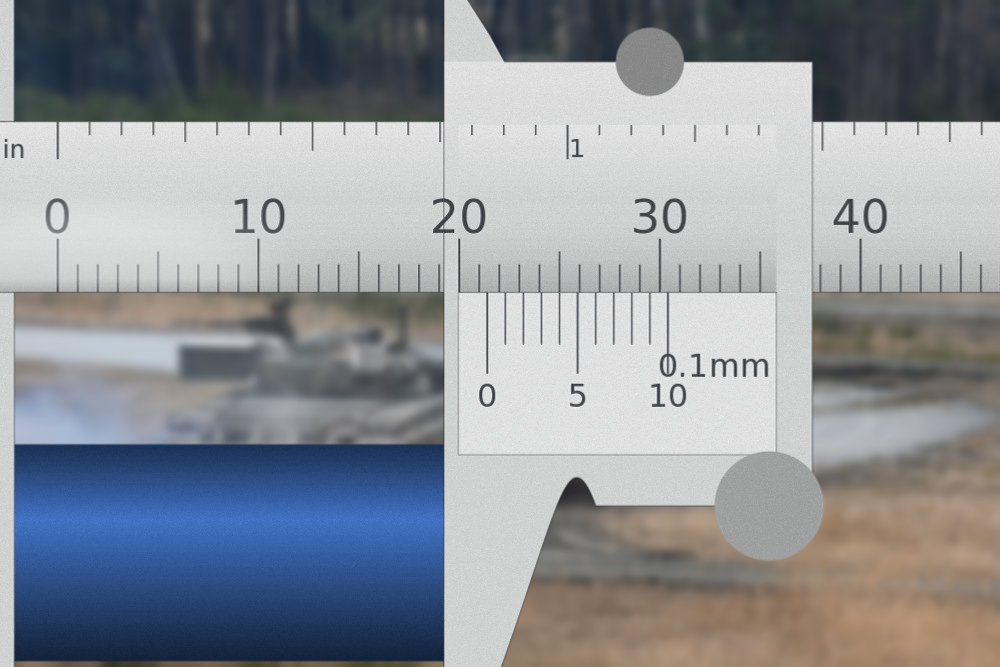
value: 21.4
